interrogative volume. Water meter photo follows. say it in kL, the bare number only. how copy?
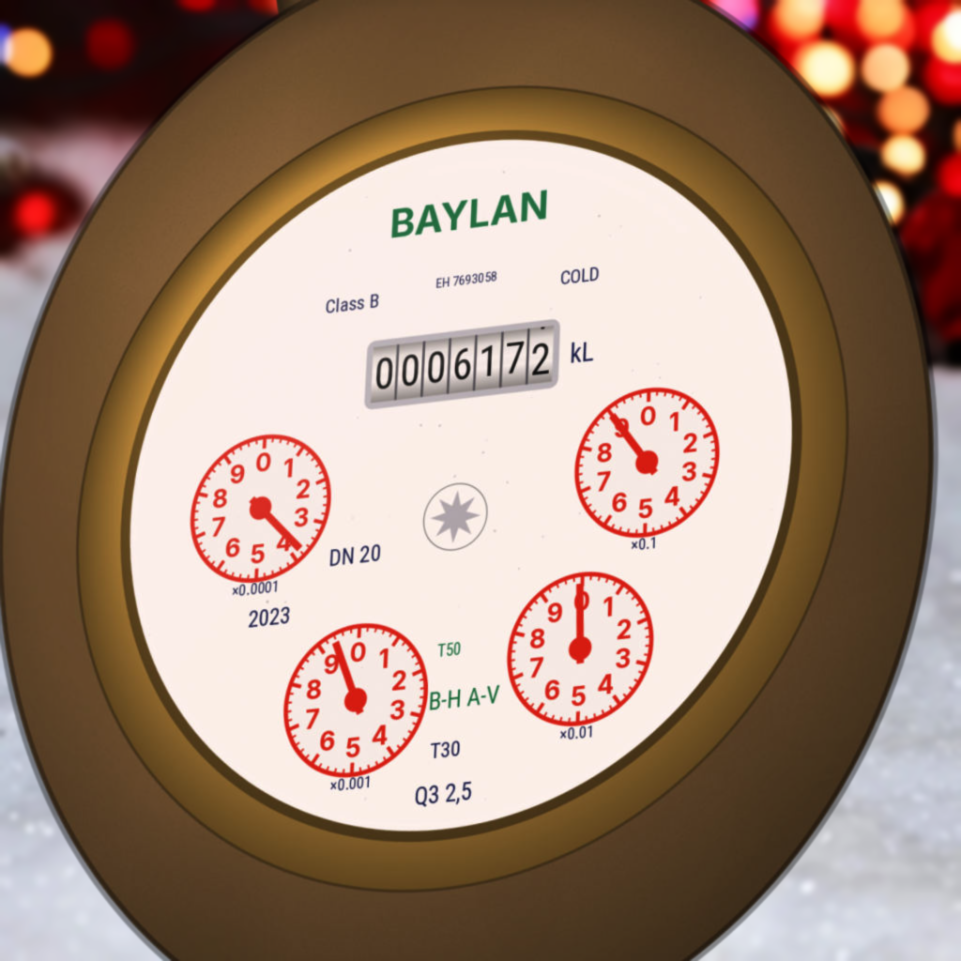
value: 6171.8993
